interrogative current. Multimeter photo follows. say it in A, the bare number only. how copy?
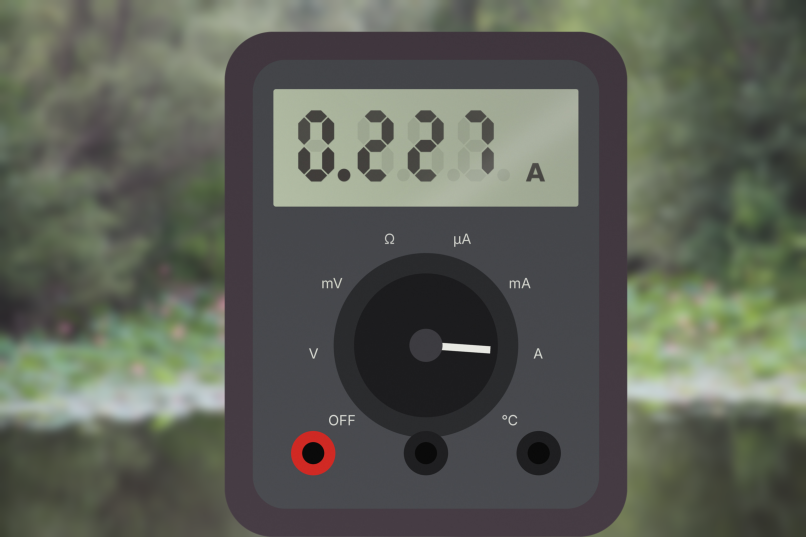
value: 0.227
